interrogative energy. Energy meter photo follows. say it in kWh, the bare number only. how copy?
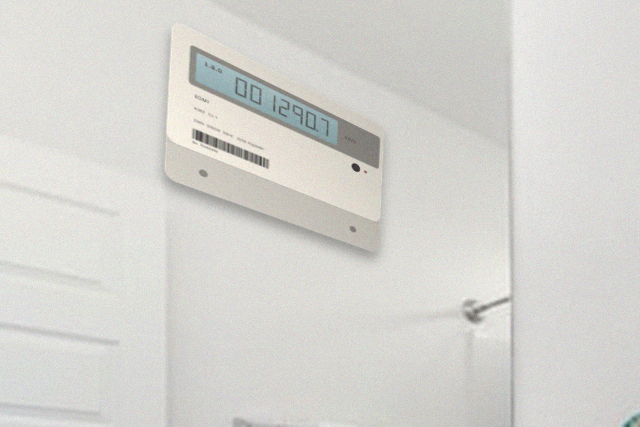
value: 1290.7
